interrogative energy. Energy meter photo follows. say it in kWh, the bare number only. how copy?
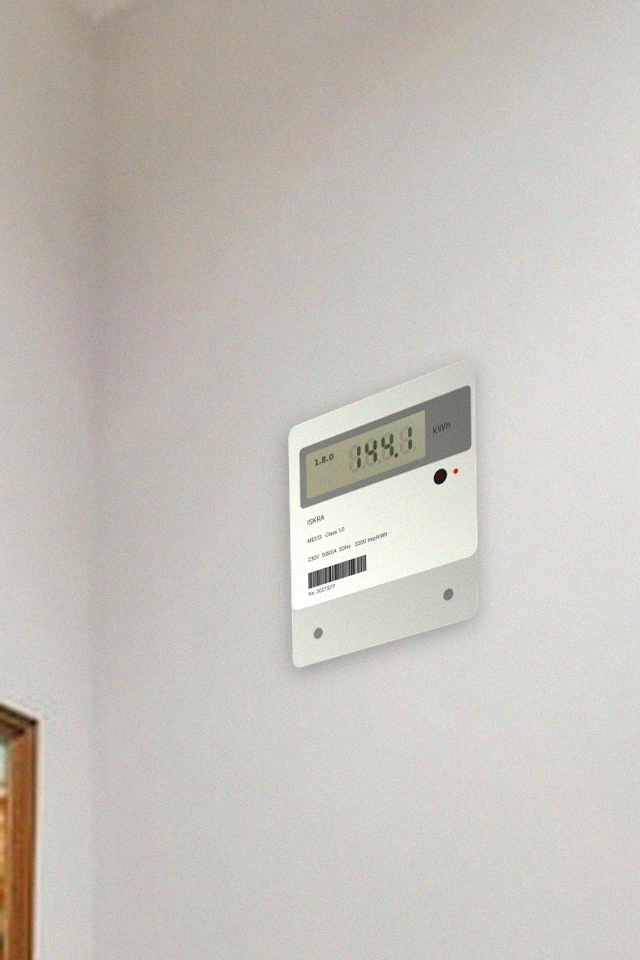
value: 144.1
